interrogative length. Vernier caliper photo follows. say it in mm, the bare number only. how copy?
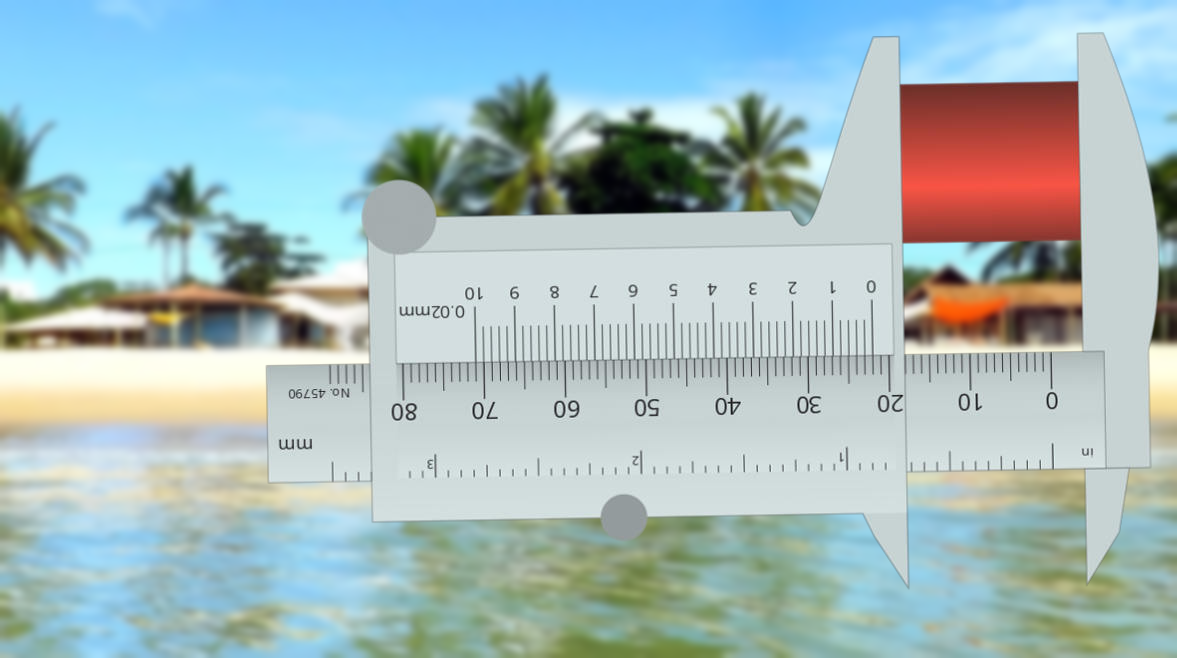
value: 22.0
